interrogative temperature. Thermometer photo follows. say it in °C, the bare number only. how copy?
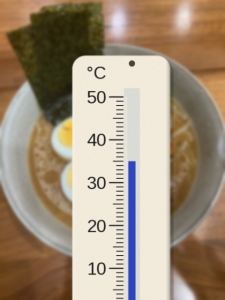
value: 35
